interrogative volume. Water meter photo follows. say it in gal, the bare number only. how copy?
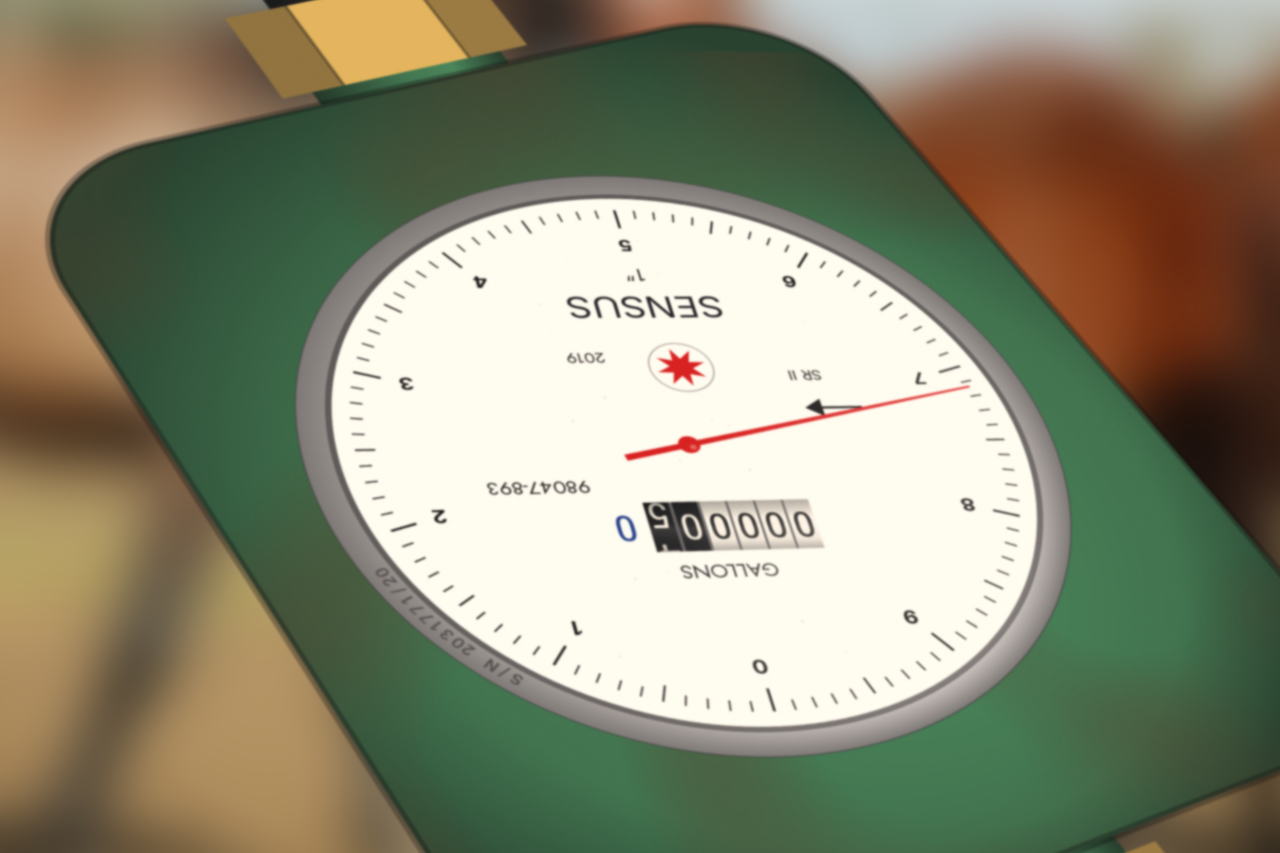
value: 47.1
